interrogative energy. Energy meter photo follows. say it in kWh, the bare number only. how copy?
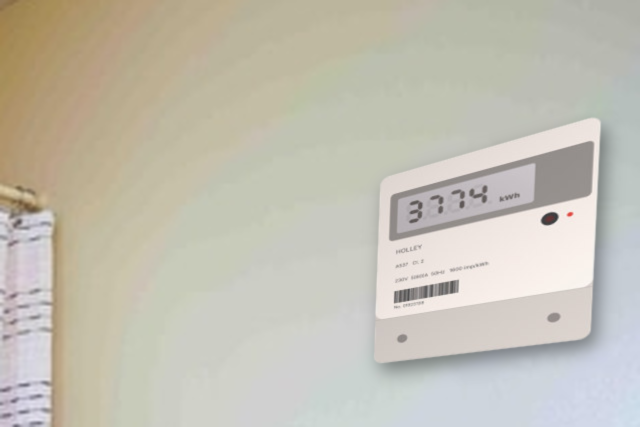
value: 3774
